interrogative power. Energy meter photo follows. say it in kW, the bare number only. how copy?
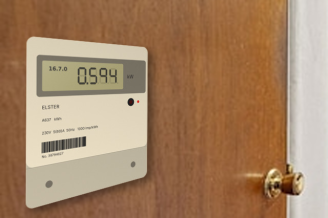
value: 0.594
